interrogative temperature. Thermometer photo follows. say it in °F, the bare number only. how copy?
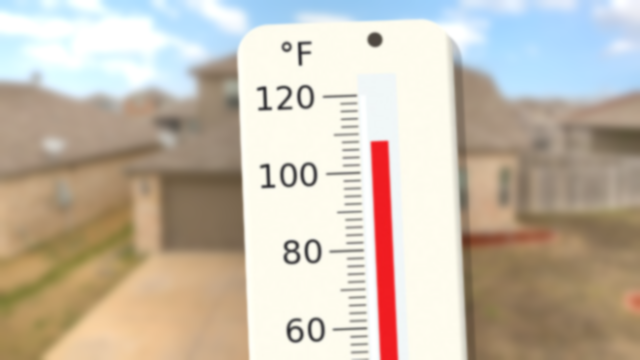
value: 108
